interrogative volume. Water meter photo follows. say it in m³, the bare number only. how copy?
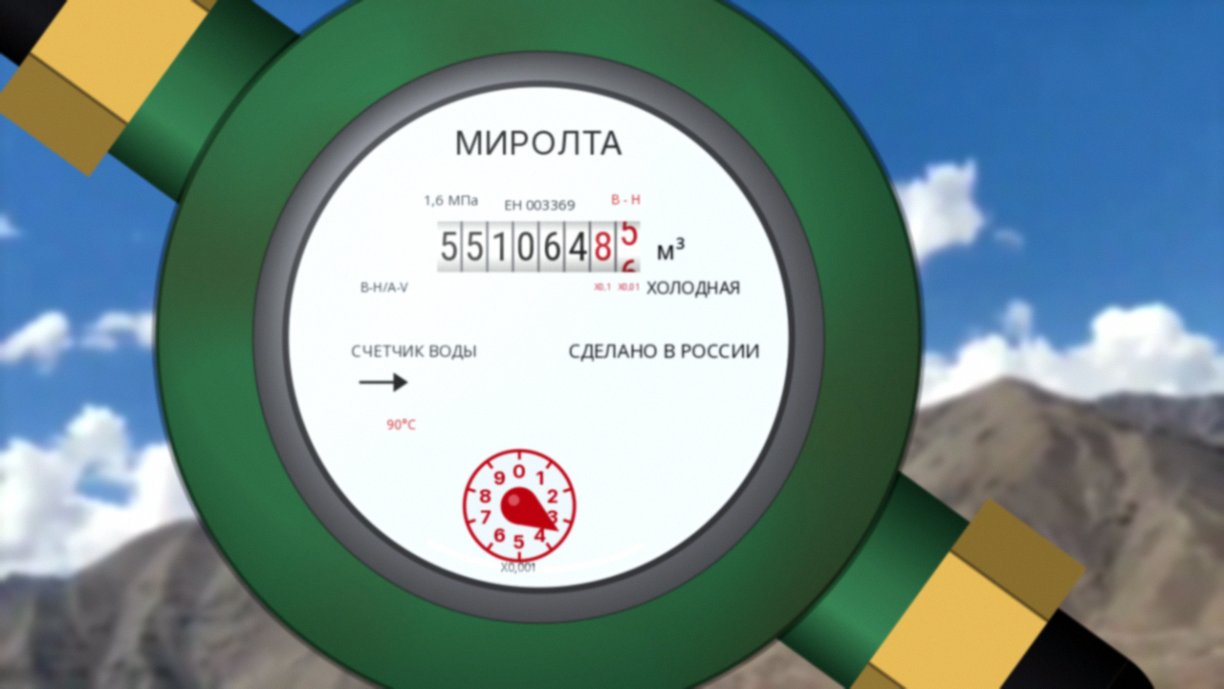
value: 551064.853
